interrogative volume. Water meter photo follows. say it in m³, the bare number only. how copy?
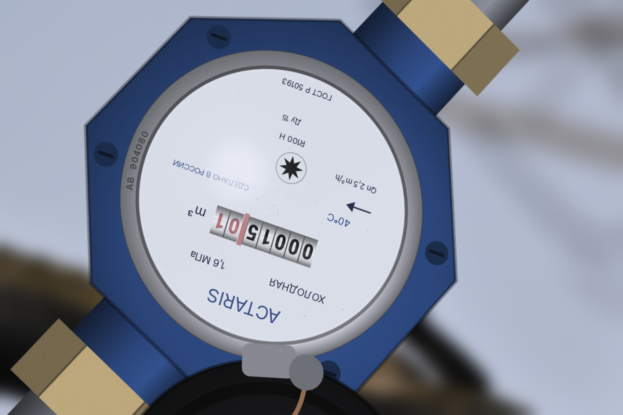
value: 15.01
